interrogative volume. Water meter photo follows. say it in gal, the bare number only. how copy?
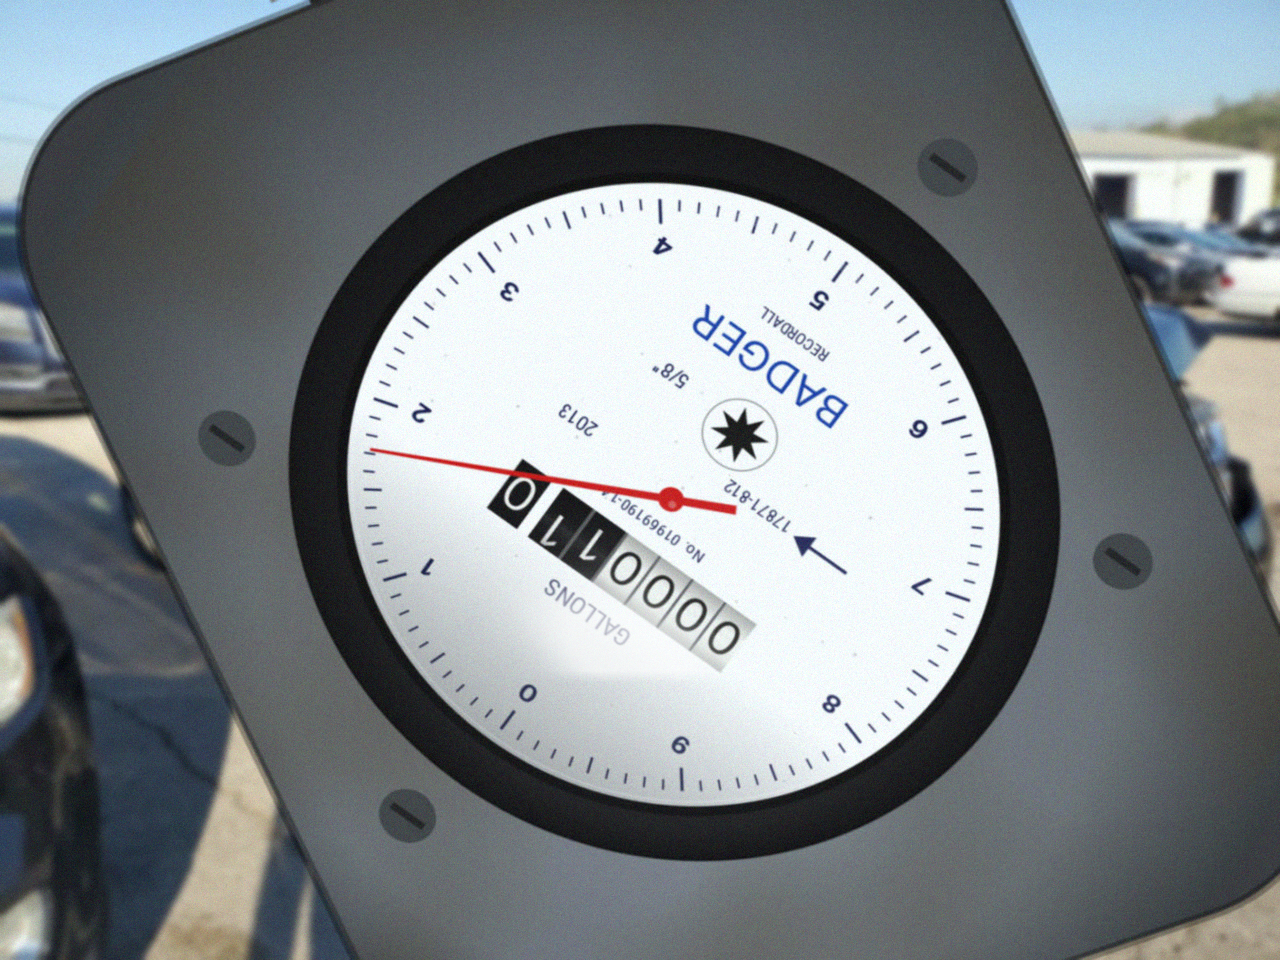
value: 111.7
